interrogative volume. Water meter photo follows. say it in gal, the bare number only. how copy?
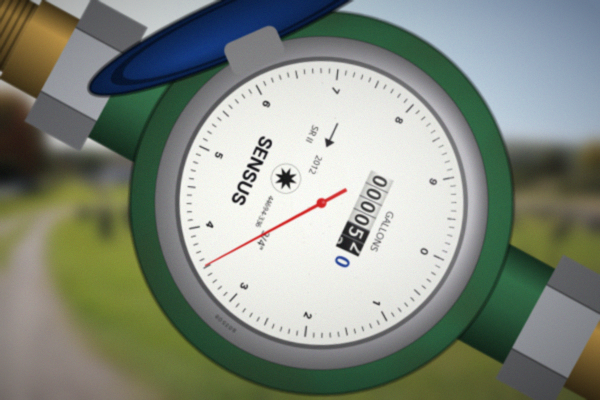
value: 523.5
